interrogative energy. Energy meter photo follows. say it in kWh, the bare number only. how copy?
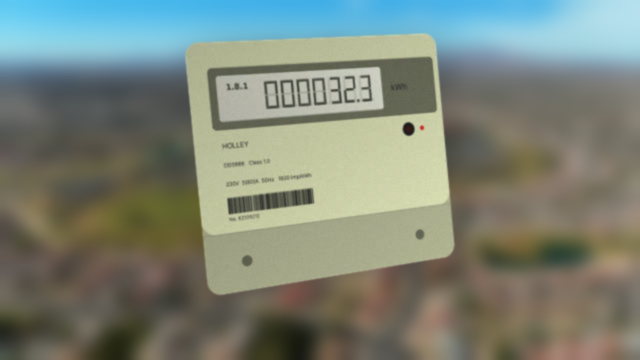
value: 32.3
